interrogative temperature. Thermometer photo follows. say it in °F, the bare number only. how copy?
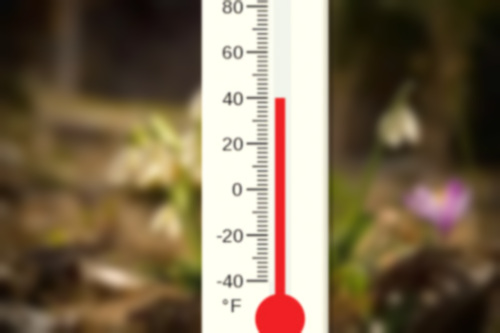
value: 40
